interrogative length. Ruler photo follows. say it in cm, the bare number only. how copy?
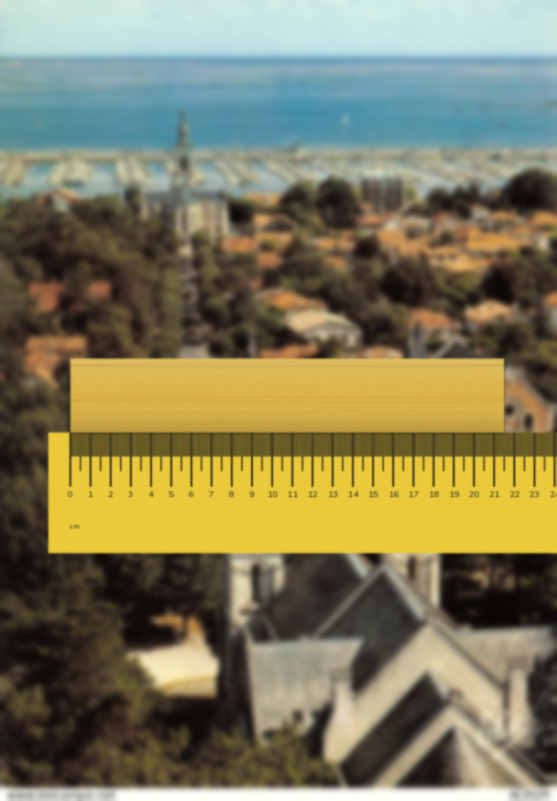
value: 21.5
